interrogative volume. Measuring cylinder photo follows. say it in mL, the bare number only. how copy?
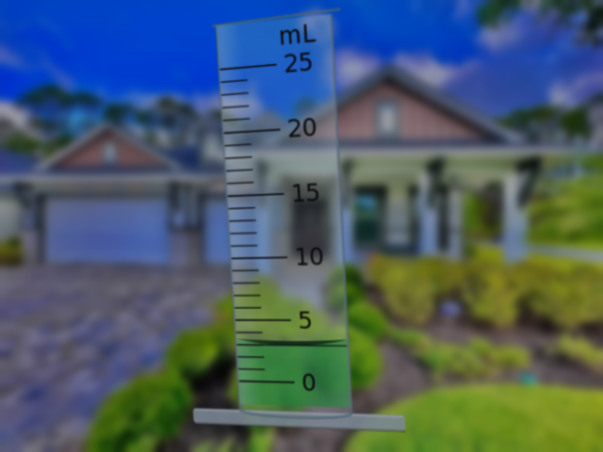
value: 3
